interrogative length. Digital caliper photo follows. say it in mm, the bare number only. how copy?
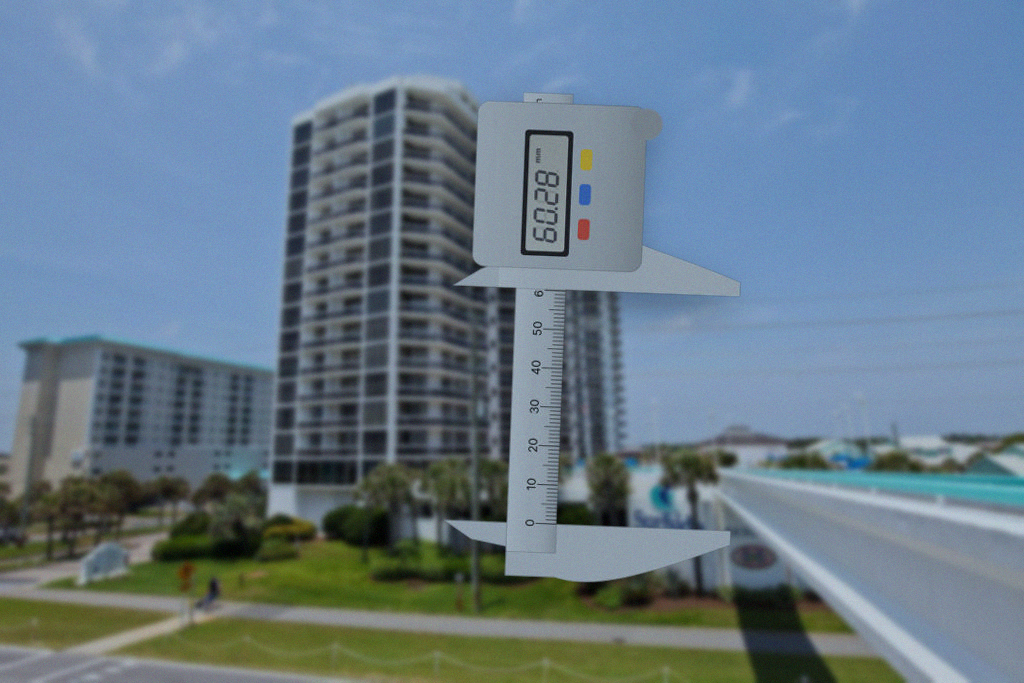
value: 60.28
